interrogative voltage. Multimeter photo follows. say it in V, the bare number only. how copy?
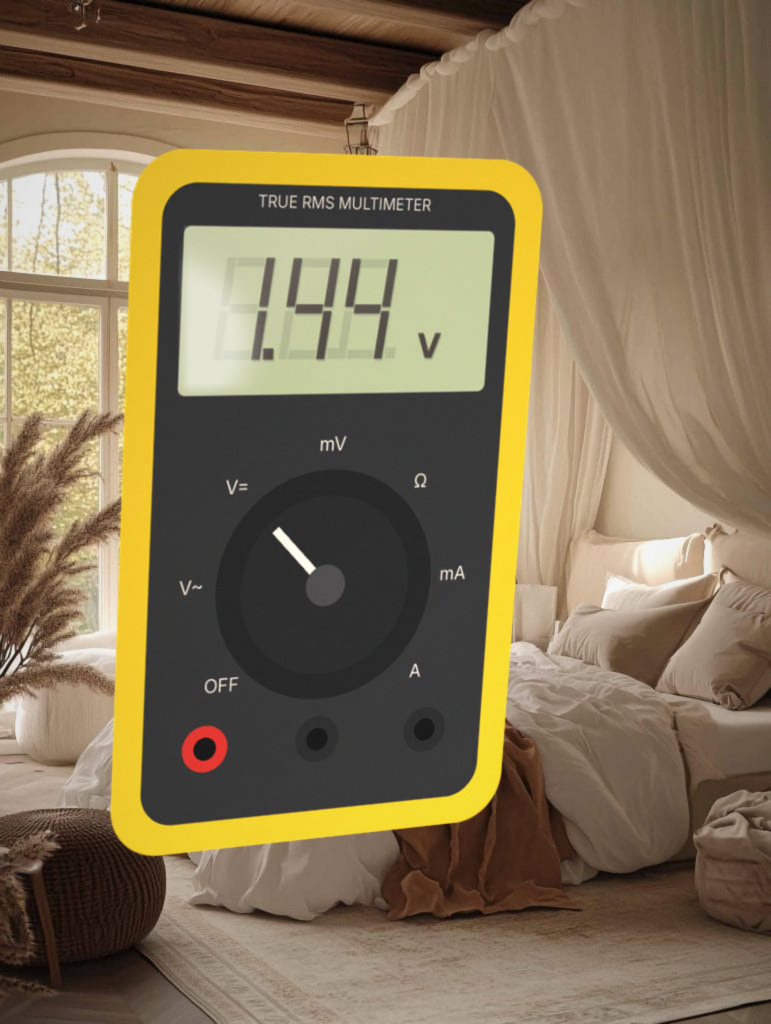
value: 1.44
